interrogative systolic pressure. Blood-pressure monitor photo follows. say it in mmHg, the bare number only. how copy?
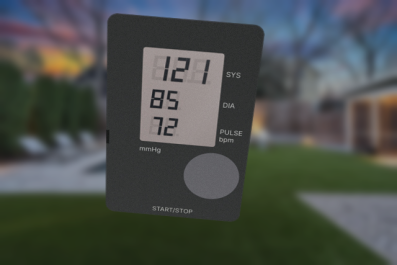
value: 121
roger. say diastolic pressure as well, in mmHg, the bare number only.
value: 85
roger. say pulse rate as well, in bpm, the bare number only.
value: 72
